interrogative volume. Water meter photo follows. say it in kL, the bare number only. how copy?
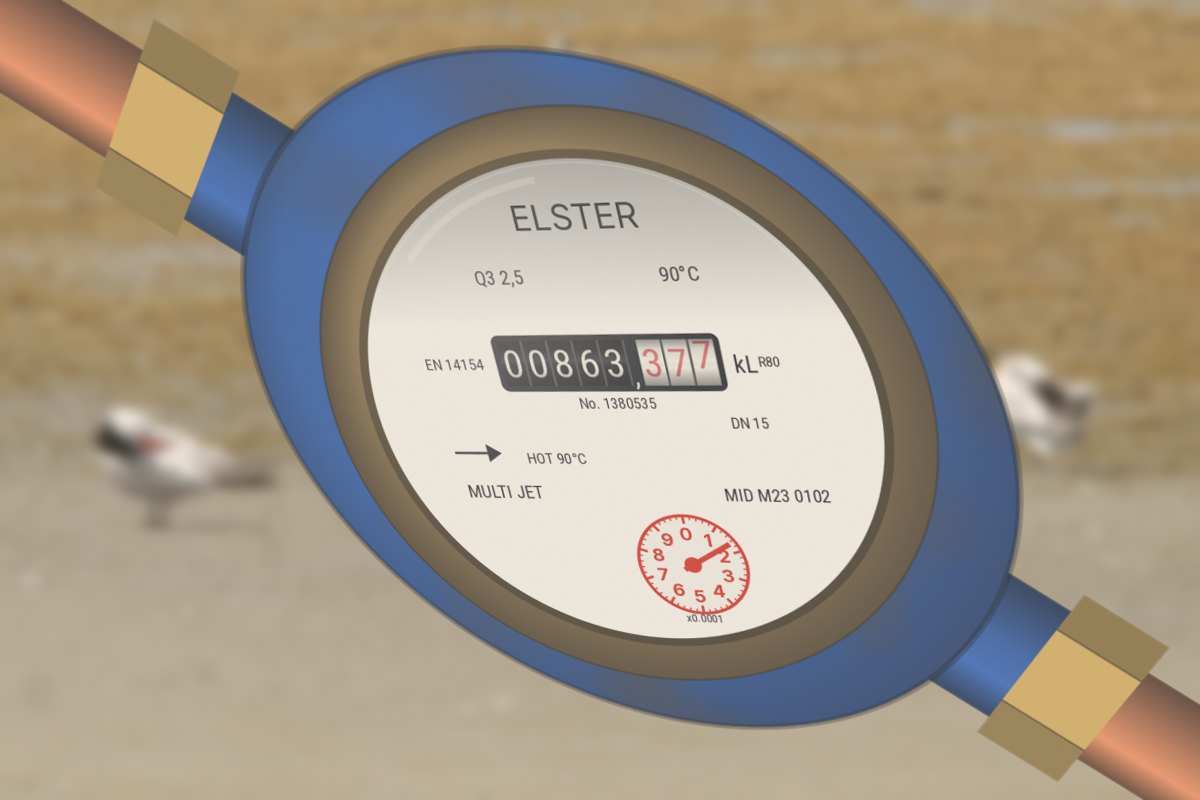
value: 863.3771
